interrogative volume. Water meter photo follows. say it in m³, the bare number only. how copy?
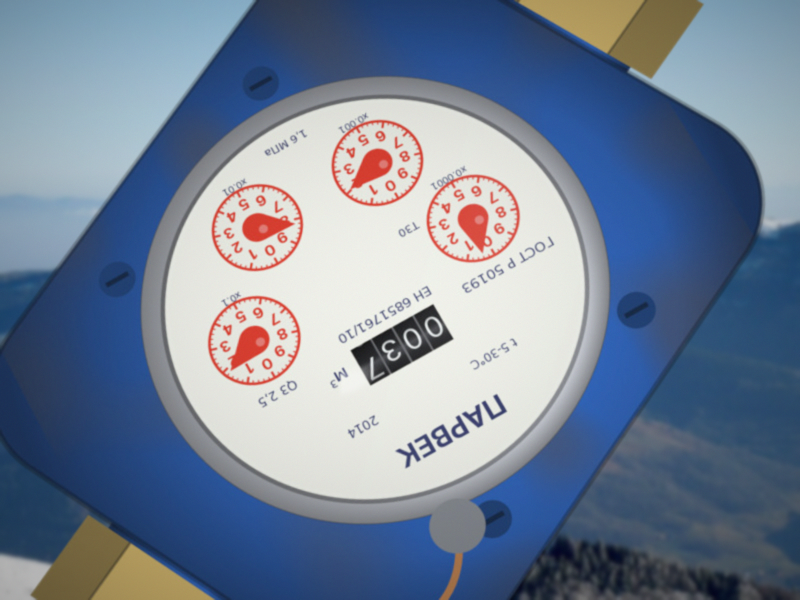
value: 37.1820
